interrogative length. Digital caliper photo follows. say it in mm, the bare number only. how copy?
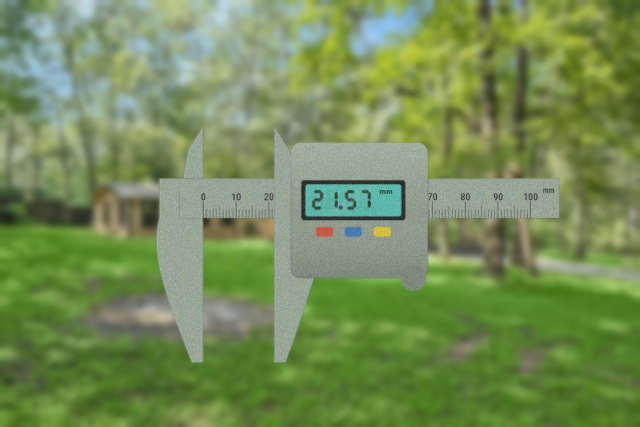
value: 21.57
